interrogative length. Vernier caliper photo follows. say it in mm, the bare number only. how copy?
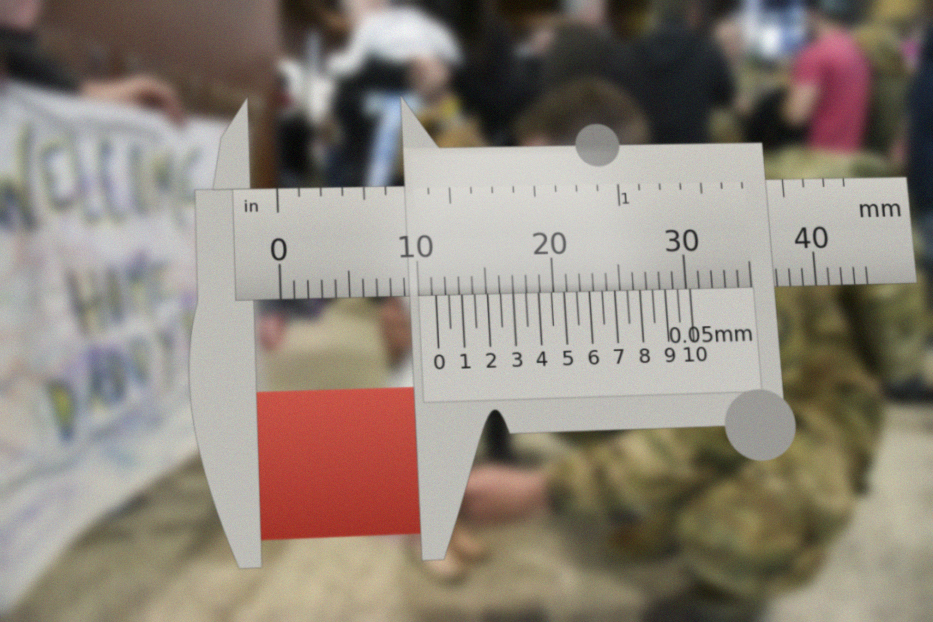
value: 11.3
